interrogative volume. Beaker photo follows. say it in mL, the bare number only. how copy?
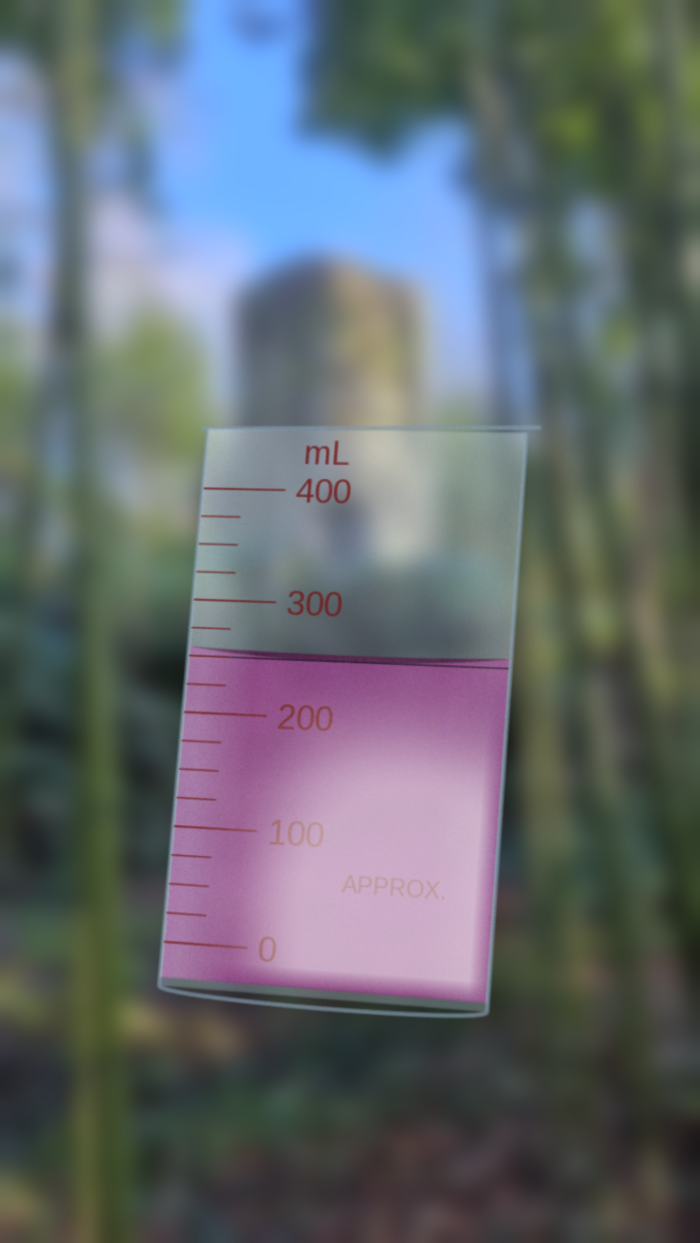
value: 250
